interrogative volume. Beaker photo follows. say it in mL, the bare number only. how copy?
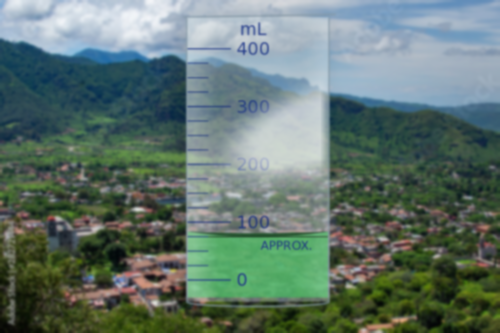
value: 75
